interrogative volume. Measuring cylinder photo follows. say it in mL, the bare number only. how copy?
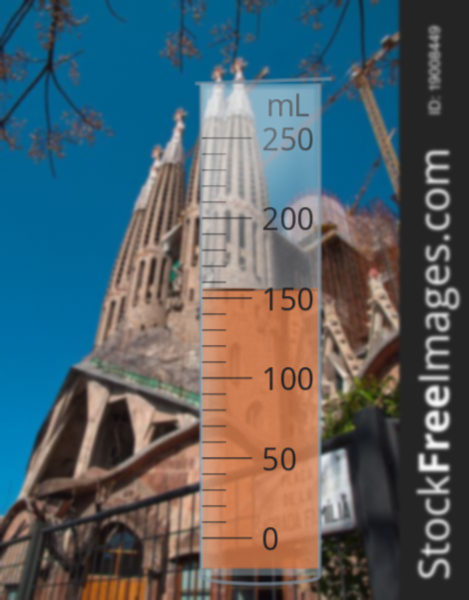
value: 155
